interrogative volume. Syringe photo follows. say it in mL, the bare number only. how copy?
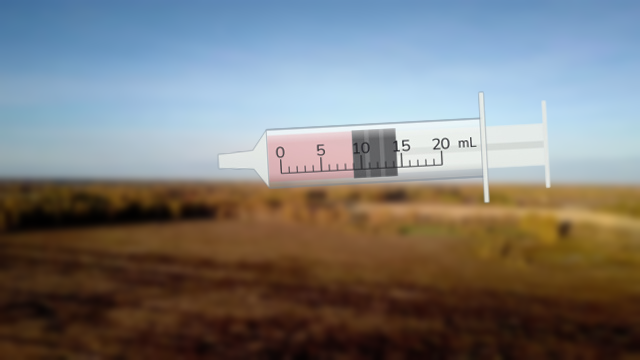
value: 9
